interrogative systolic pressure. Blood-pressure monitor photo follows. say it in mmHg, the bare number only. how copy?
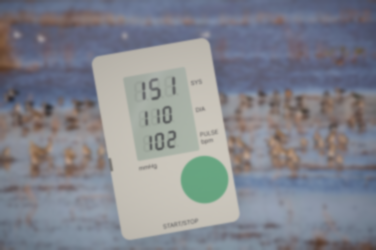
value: 151
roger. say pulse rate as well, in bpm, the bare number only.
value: 102
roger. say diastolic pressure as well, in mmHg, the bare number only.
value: 110
